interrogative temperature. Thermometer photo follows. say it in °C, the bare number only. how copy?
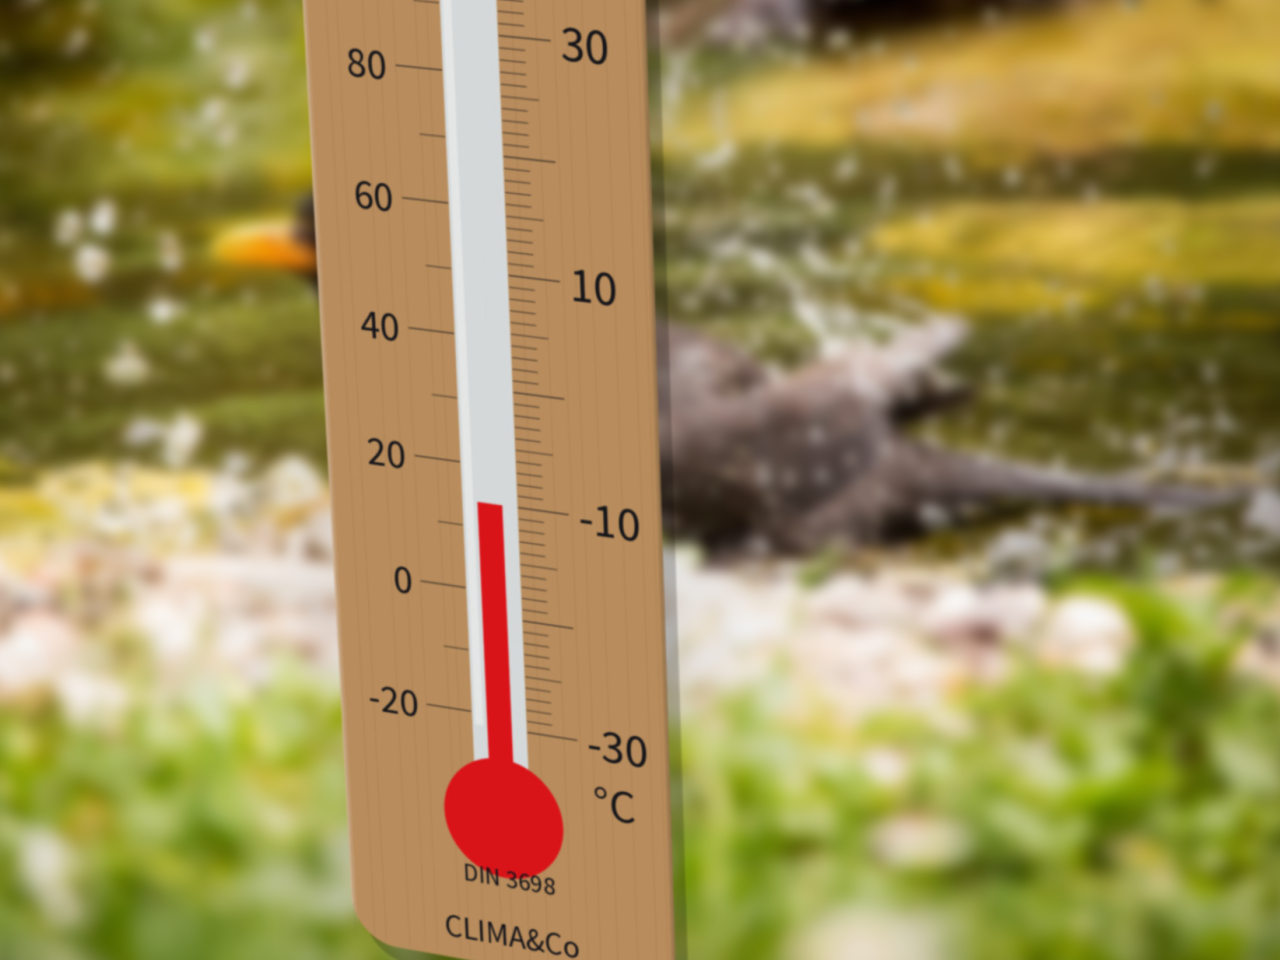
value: -10
